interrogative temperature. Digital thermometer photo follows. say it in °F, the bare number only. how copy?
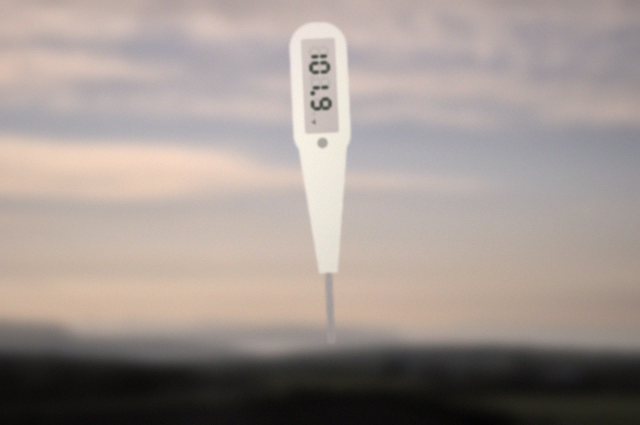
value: 101.9
